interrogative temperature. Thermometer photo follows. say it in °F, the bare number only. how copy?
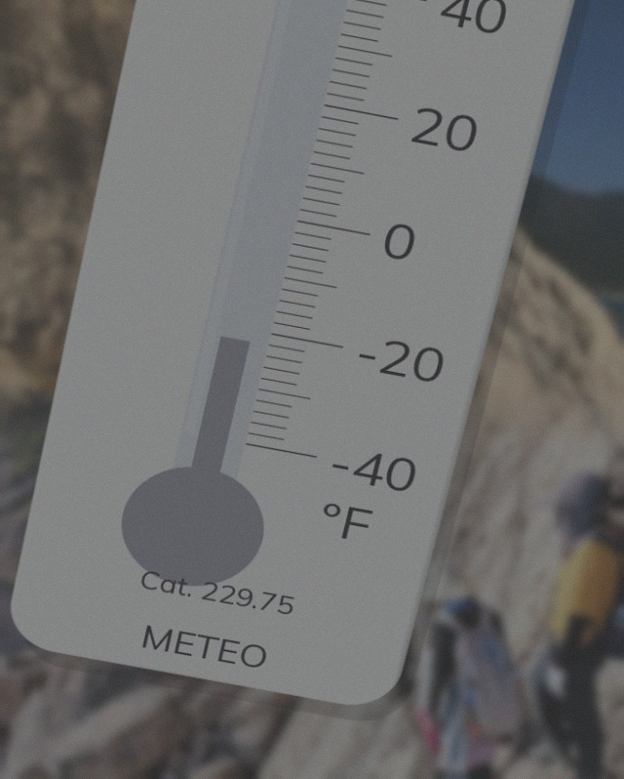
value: -22
